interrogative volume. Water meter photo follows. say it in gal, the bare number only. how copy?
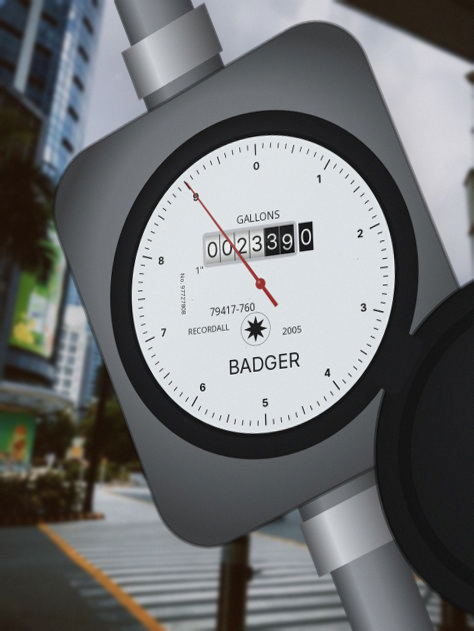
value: 23389.0
